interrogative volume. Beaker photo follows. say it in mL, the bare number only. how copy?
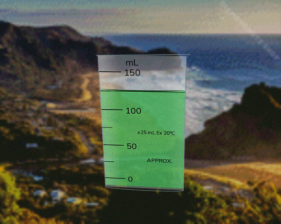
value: 125
